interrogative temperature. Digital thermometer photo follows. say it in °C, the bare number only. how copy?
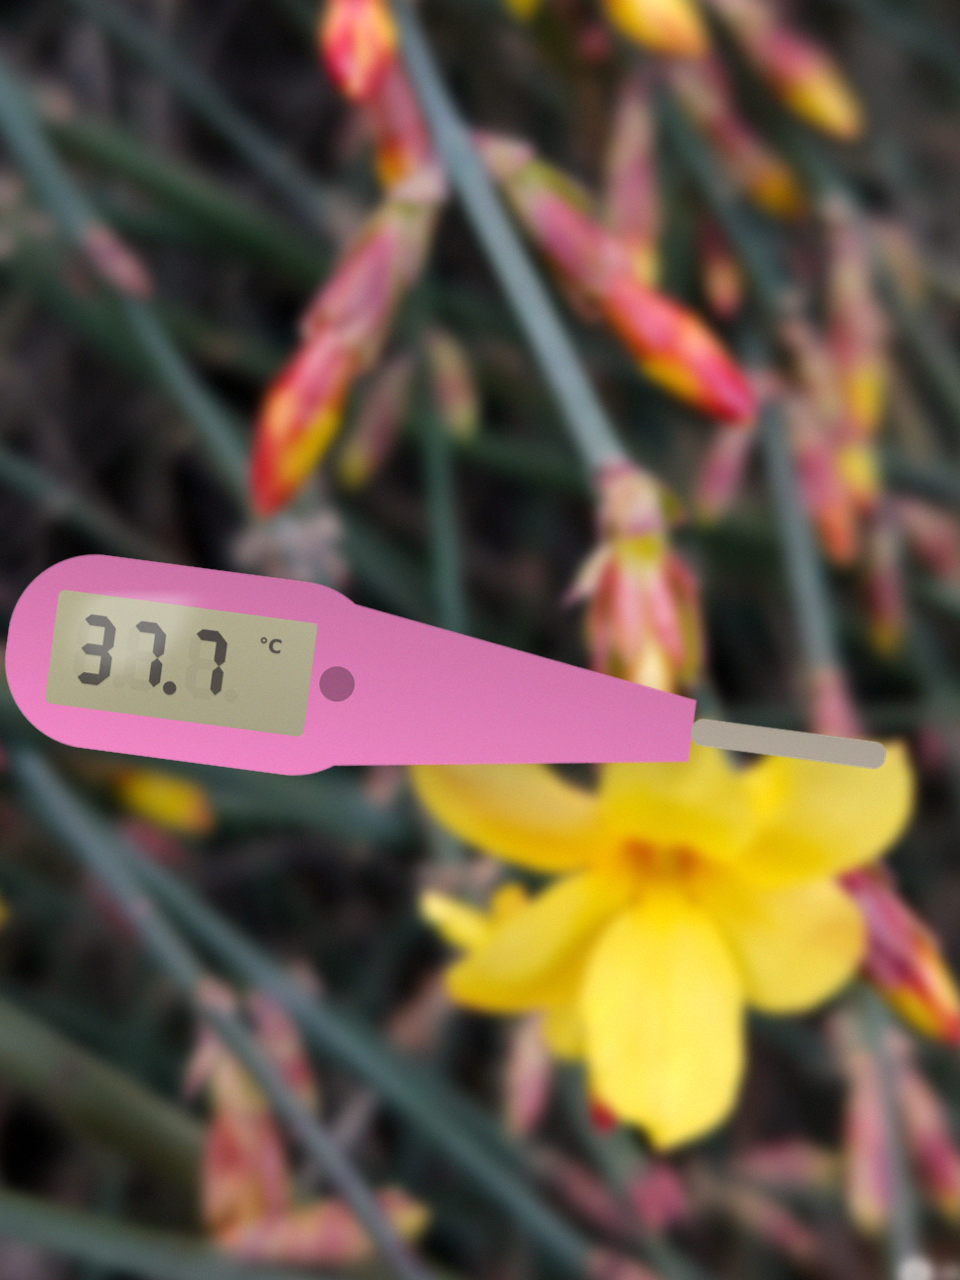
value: 37.7
